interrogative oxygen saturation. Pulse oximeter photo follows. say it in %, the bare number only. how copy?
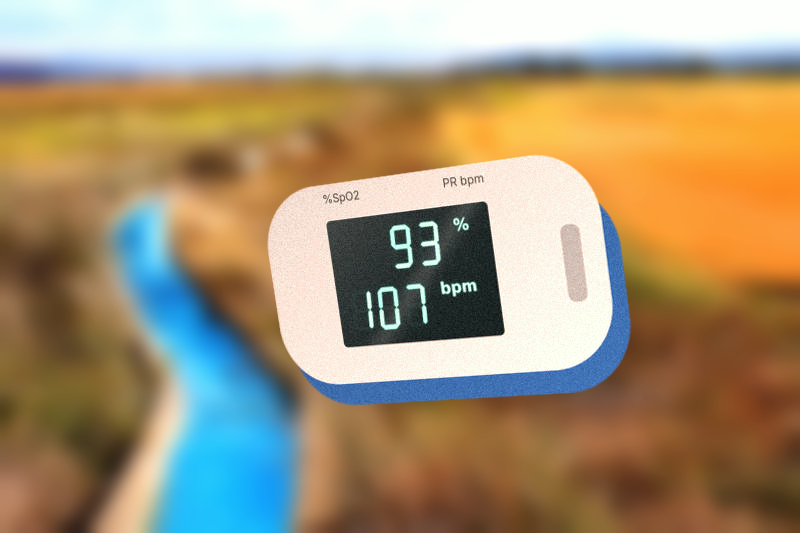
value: 93
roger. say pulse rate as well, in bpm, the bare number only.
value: 107
